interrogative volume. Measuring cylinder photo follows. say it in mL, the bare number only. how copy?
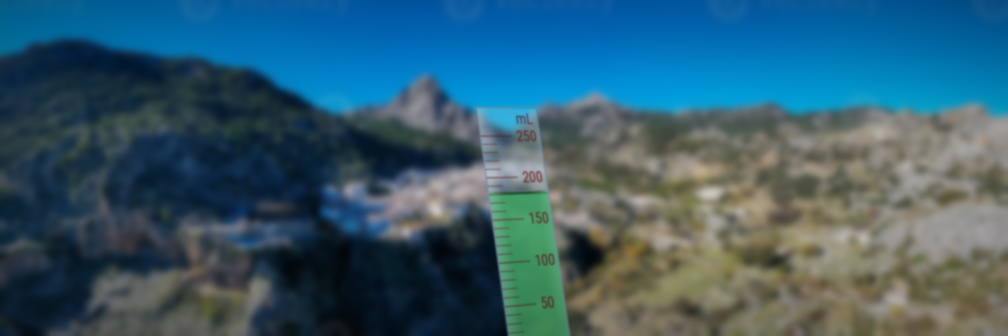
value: 180
